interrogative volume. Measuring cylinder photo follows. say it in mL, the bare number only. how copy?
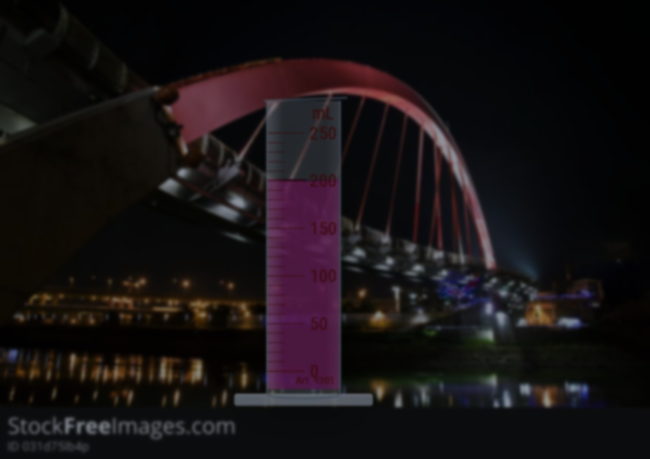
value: 200
